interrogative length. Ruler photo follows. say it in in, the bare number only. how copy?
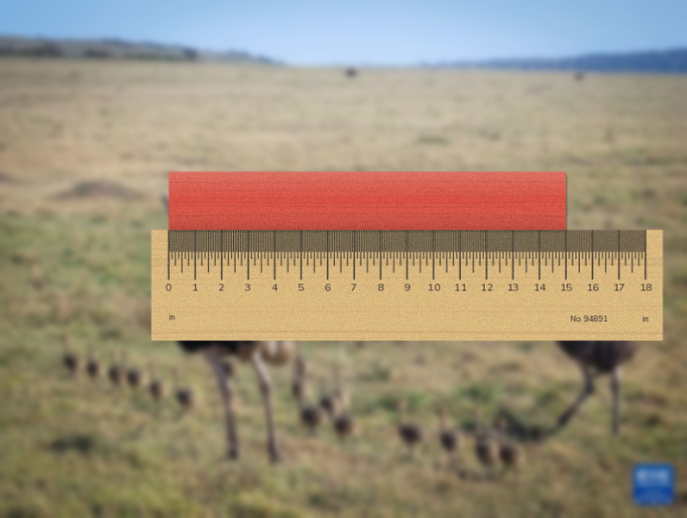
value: 15
